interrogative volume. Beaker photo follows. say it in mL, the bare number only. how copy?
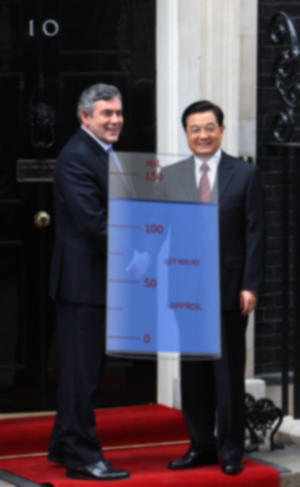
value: 125
